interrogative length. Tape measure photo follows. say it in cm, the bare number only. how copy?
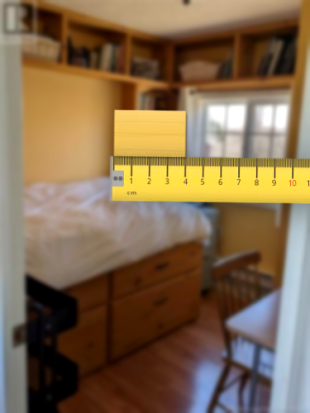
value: 4
